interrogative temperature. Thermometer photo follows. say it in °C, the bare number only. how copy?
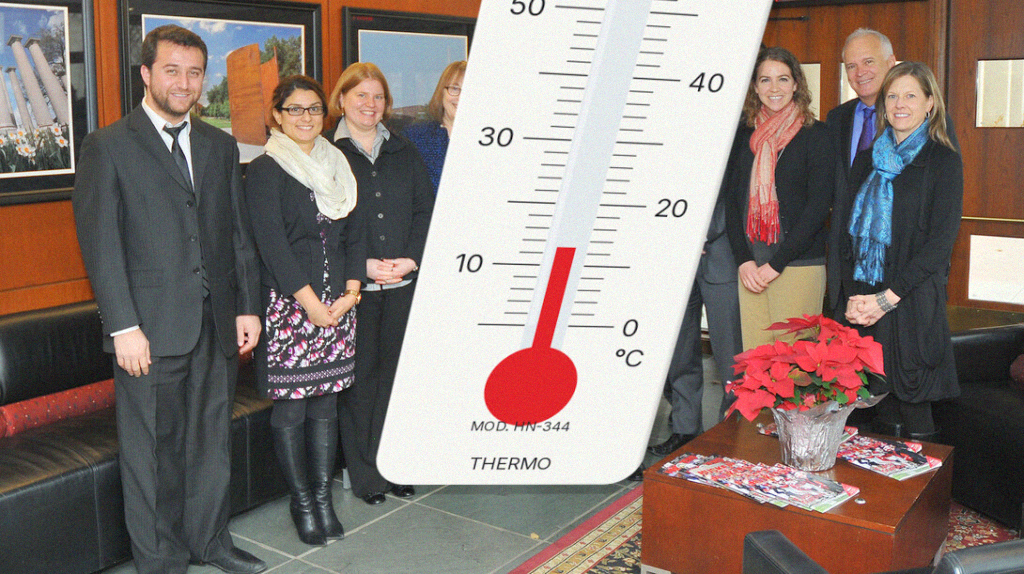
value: 13
